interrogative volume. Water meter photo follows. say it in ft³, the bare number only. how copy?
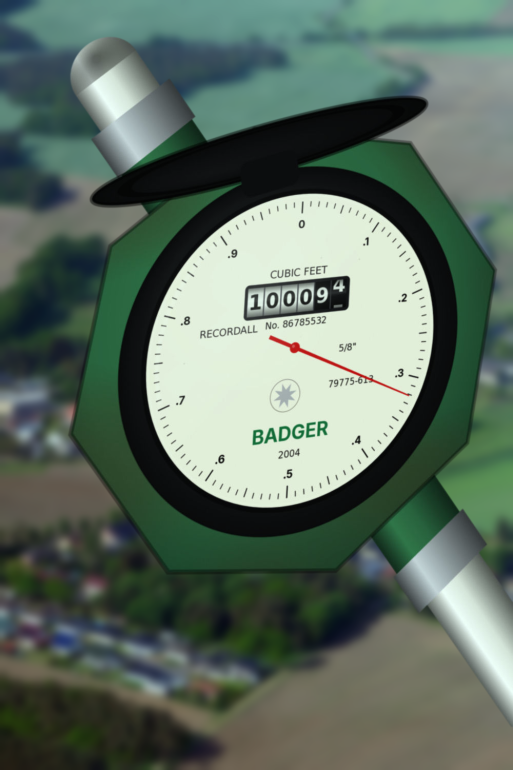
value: 100094.32
